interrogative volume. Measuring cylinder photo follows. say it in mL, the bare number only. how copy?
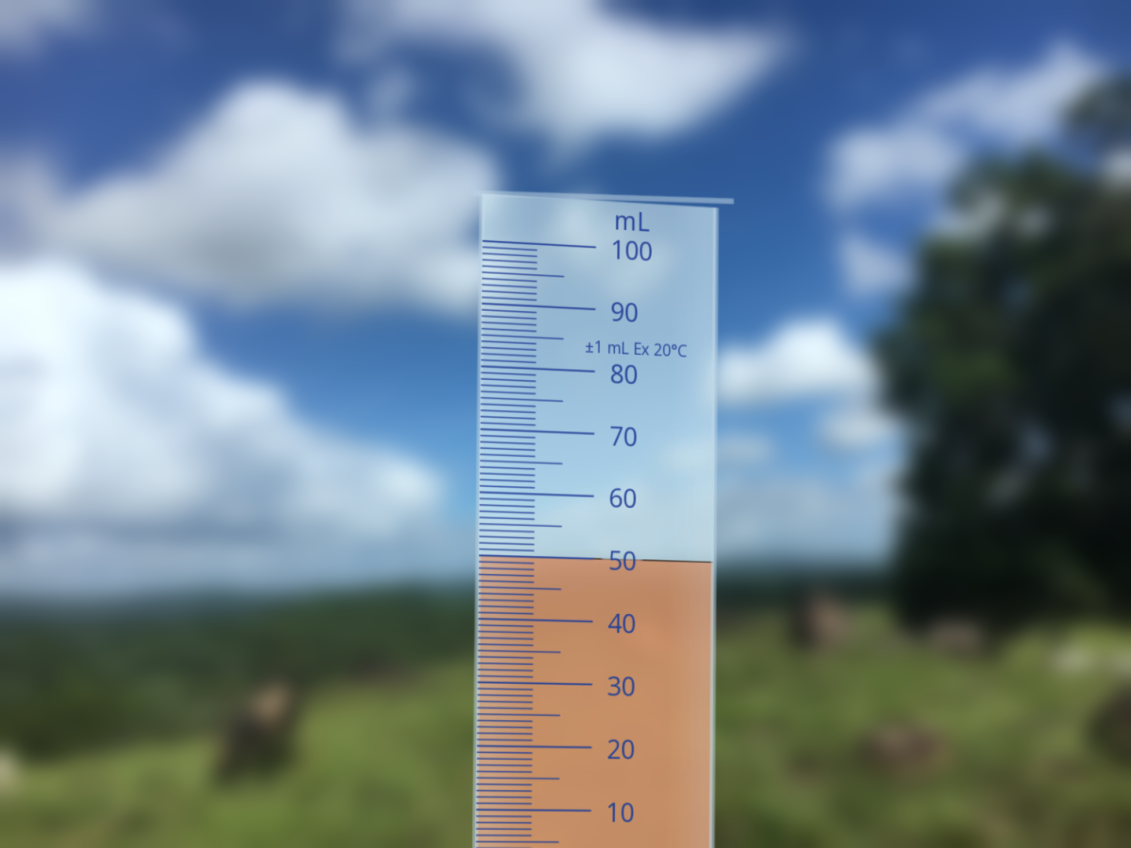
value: 50
